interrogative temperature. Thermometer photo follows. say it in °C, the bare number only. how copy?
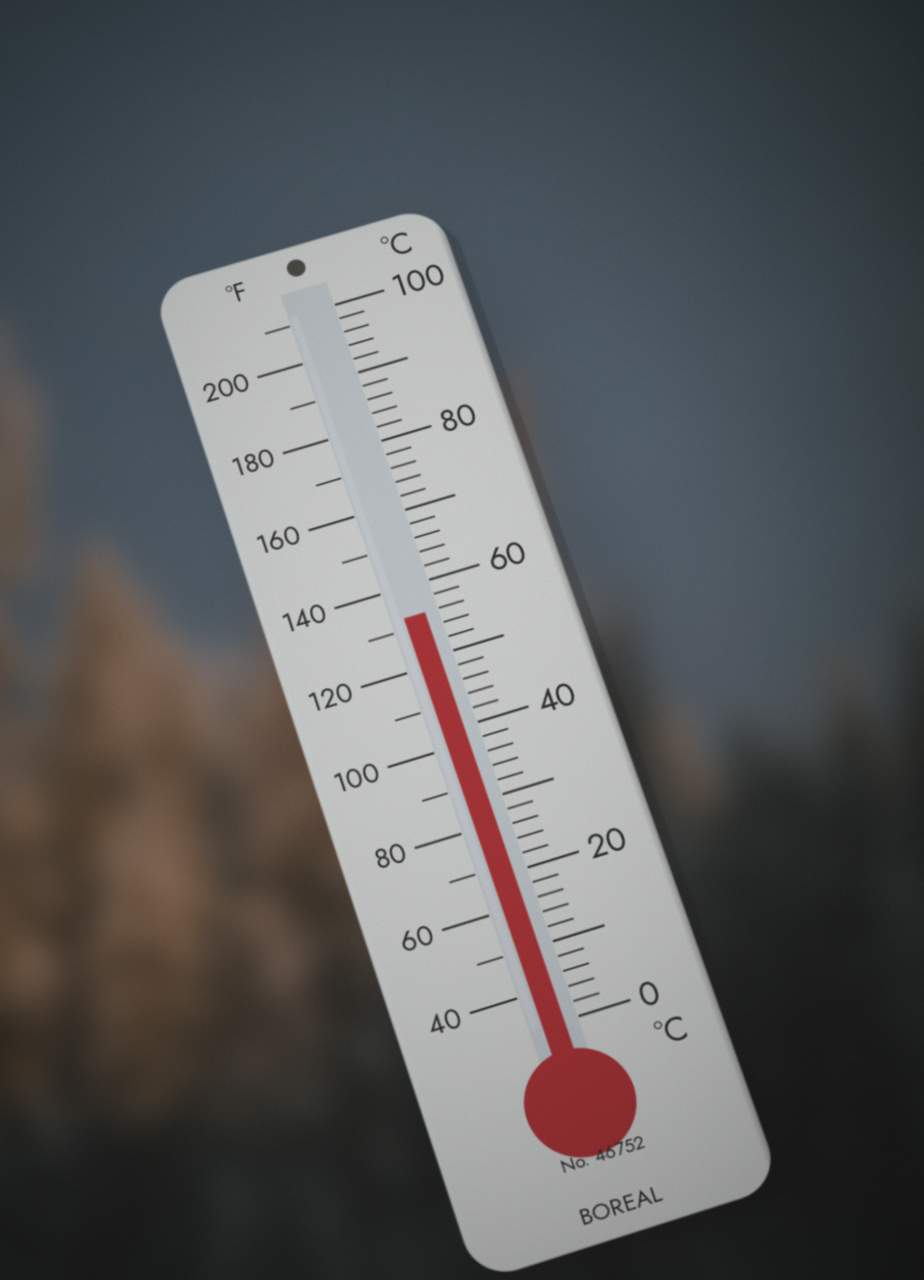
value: 56
